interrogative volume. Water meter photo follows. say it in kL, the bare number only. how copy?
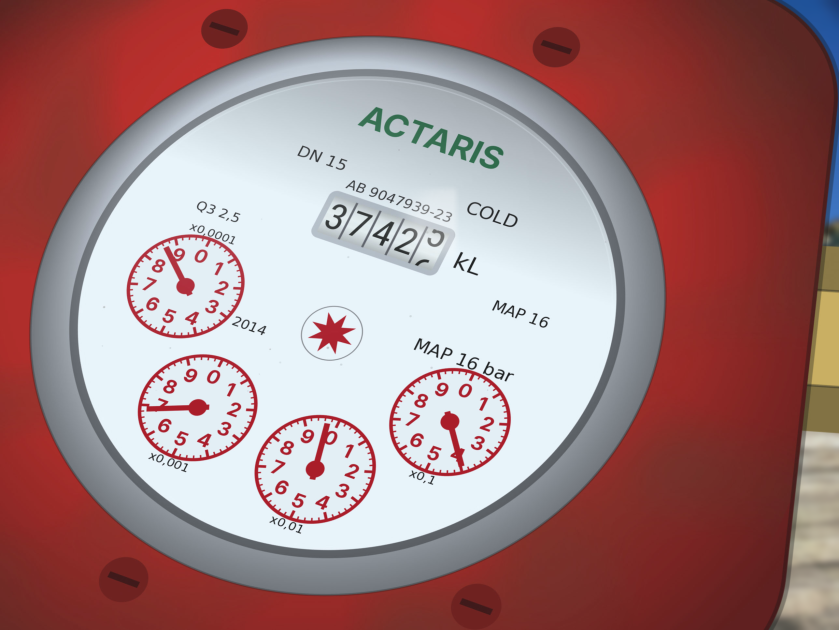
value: 37425.3968
